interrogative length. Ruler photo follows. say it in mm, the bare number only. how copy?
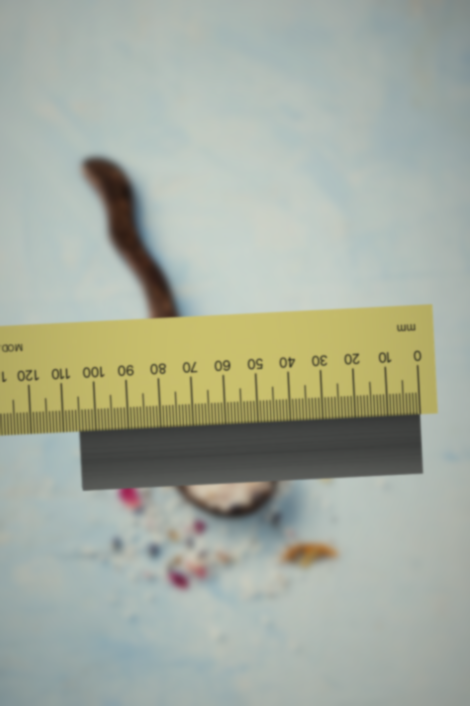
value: 105
